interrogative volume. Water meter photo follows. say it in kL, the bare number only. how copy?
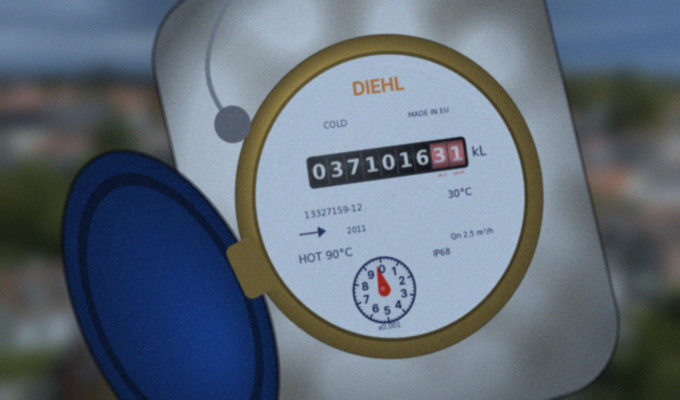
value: 371016.309
